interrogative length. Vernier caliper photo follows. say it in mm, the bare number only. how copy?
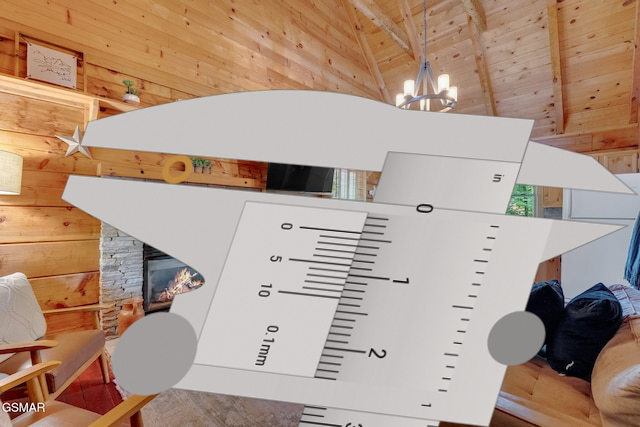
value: 4.2
